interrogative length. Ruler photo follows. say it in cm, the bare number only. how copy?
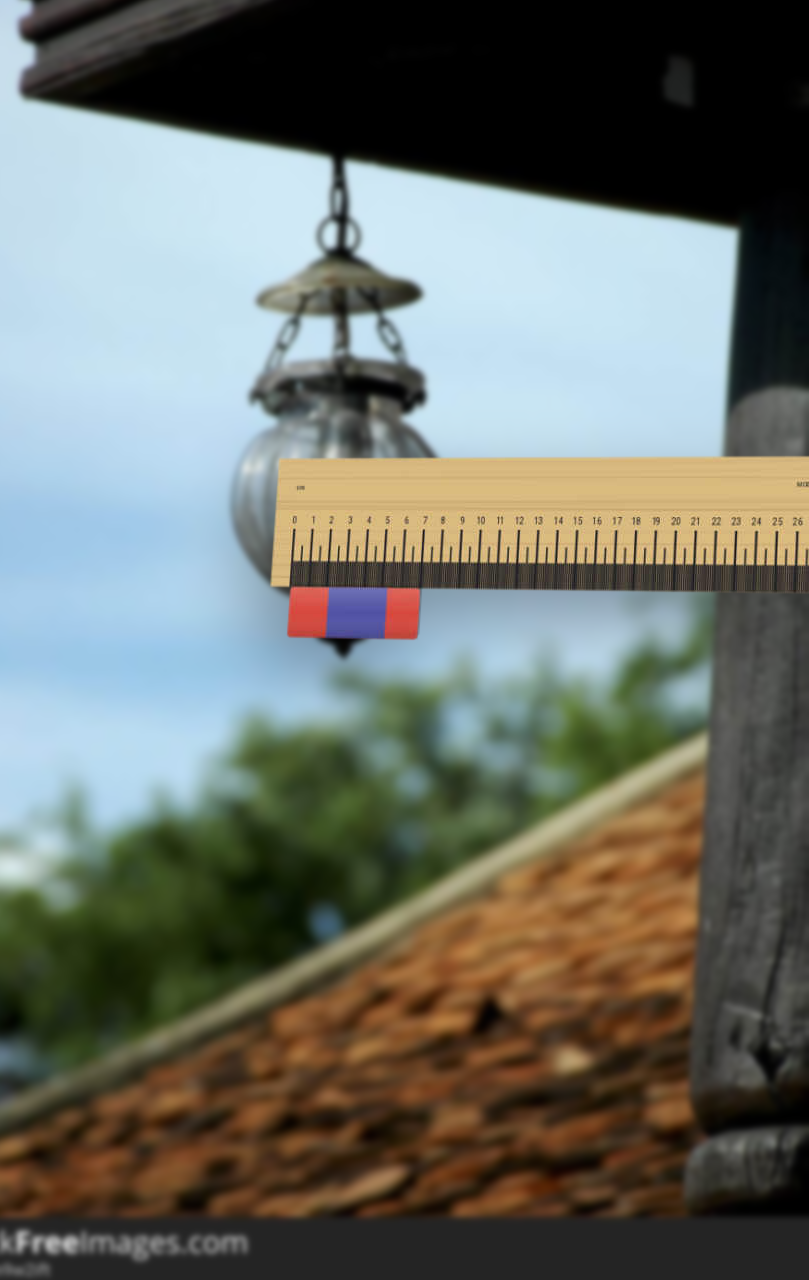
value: 7
